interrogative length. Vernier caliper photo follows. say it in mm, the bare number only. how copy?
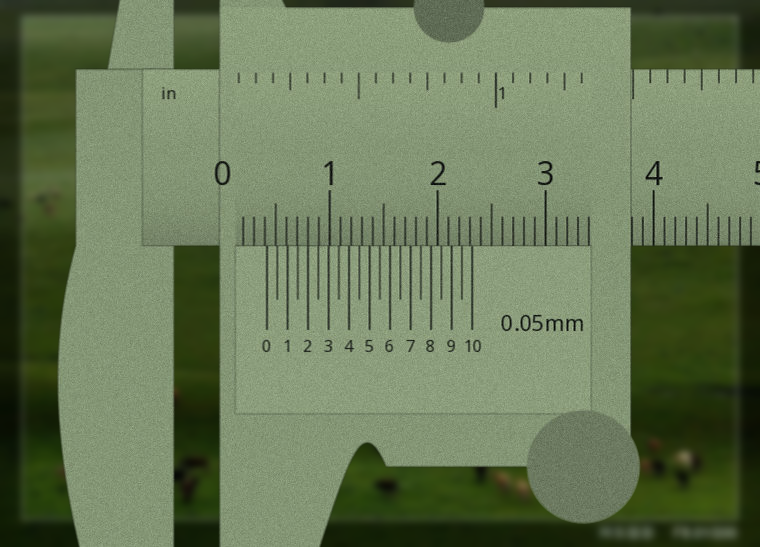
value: 4.2
